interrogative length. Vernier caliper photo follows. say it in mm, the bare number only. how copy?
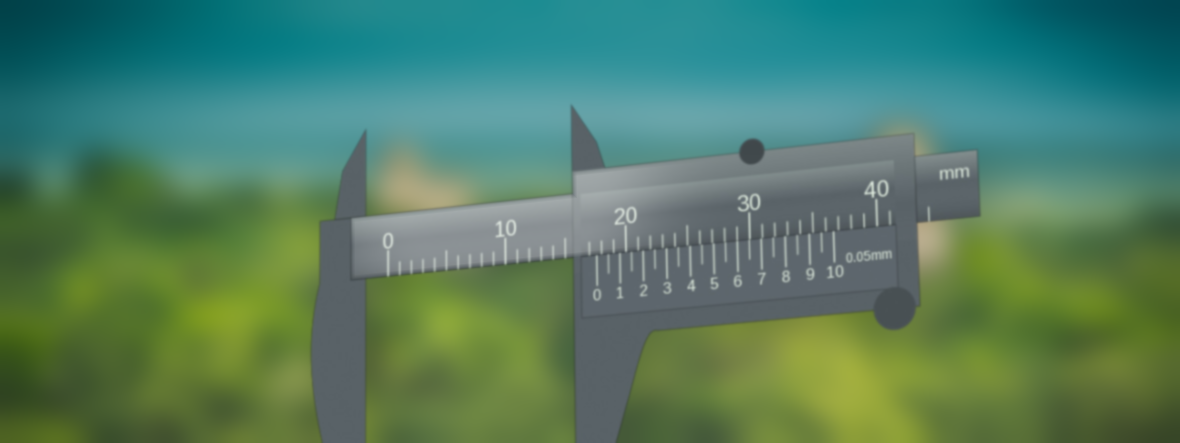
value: 17.6
